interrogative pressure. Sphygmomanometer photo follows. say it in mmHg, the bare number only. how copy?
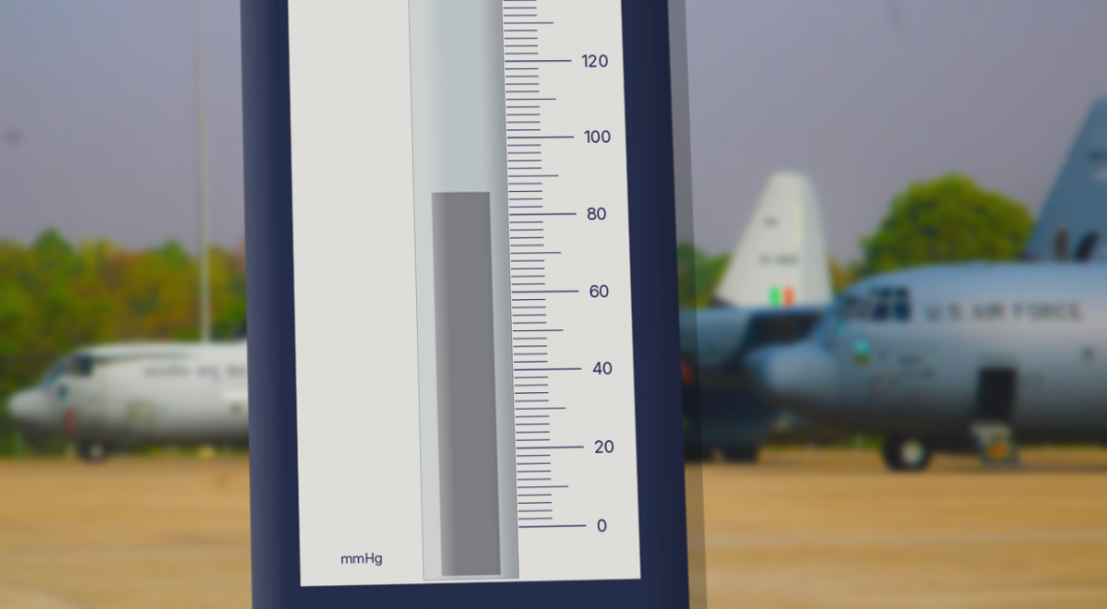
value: 86
